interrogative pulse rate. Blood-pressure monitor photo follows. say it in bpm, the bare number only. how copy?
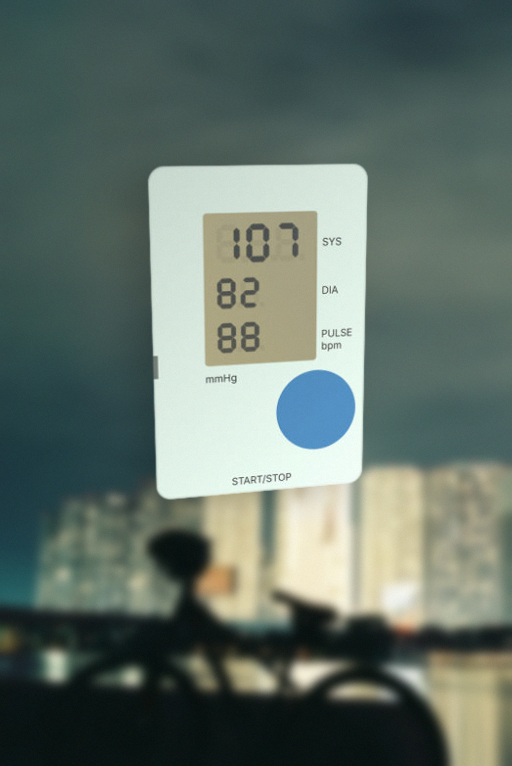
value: 88
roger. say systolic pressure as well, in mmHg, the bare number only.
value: 107
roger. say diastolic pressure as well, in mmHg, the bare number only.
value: 82
